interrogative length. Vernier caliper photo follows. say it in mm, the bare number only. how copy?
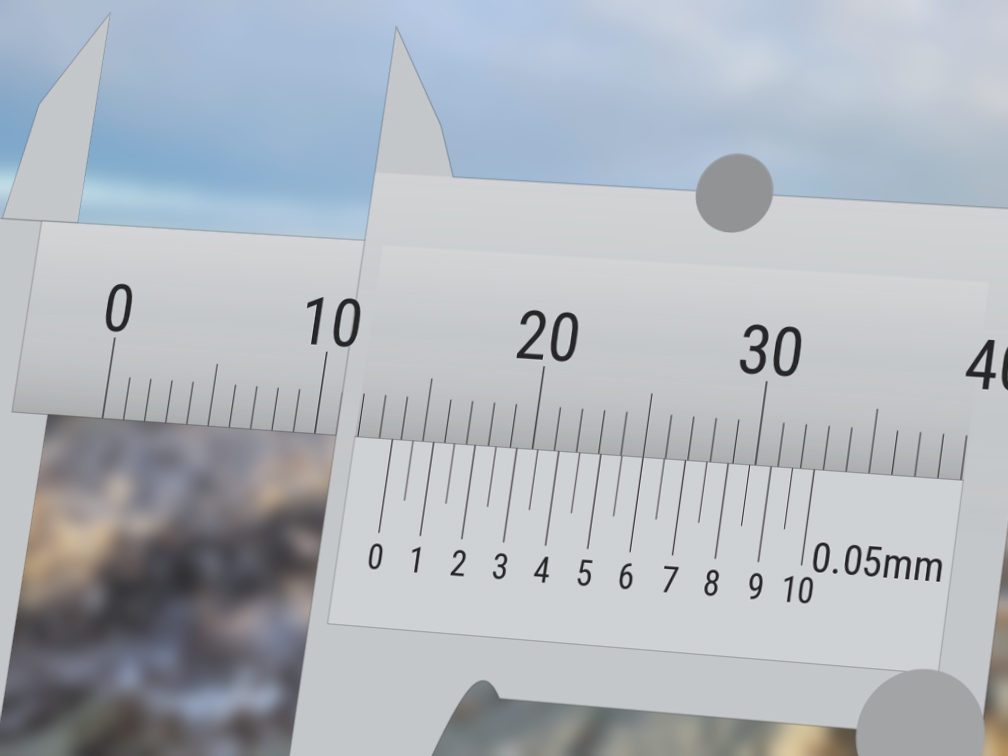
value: 13.6
